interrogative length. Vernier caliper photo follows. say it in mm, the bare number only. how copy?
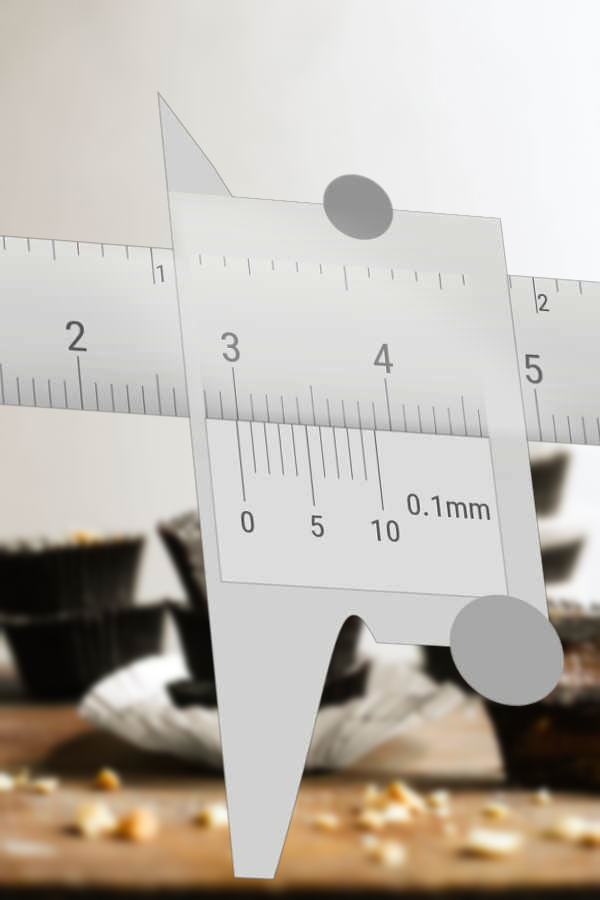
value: 29.9
